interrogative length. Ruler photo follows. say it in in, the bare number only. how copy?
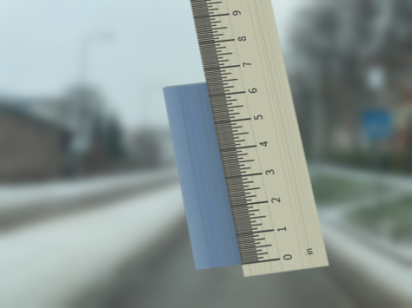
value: 6.5
